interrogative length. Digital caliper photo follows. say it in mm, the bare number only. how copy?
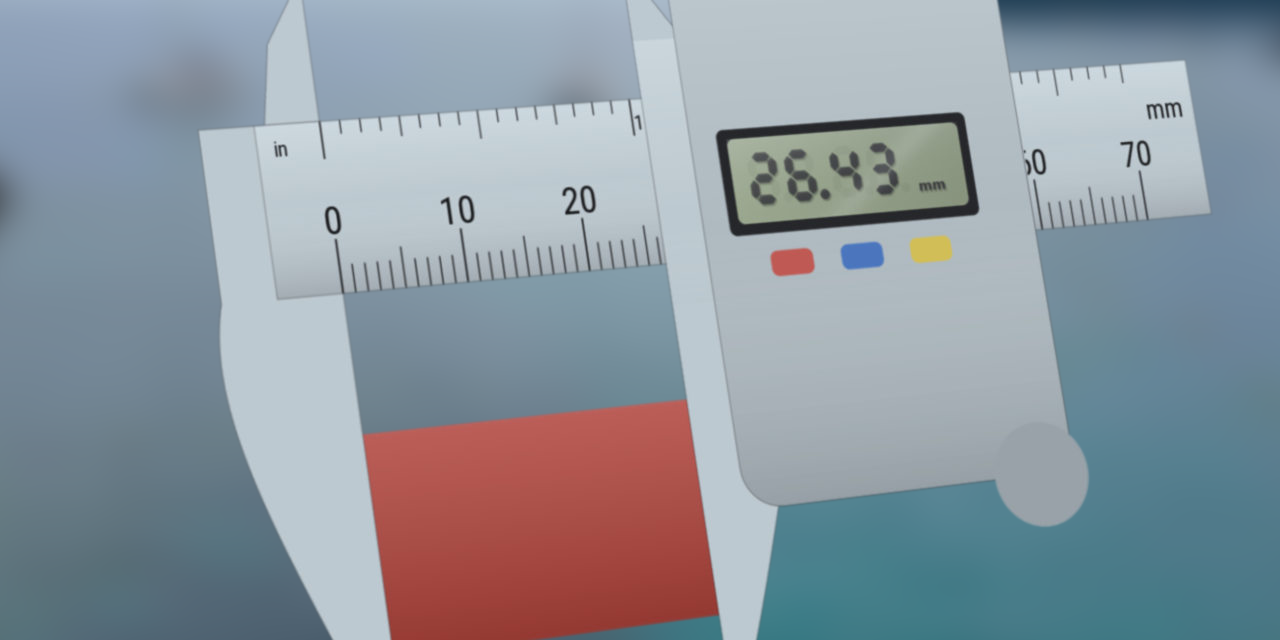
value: 26.43
